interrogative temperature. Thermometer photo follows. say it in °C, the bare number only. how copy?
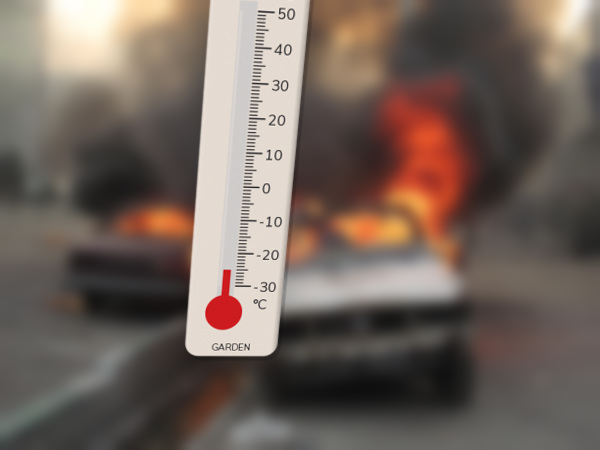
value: -25
